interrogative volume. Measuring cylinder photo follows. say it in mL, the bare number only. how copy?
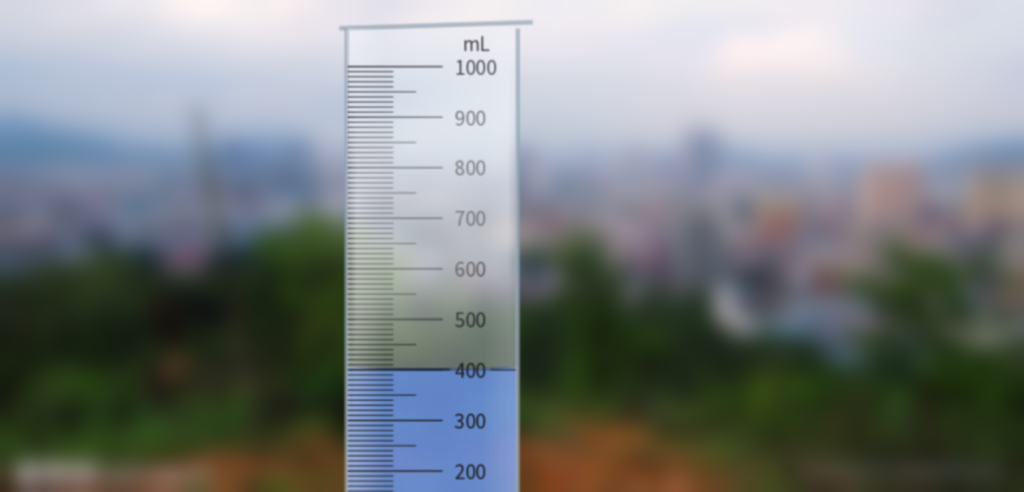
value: 400
